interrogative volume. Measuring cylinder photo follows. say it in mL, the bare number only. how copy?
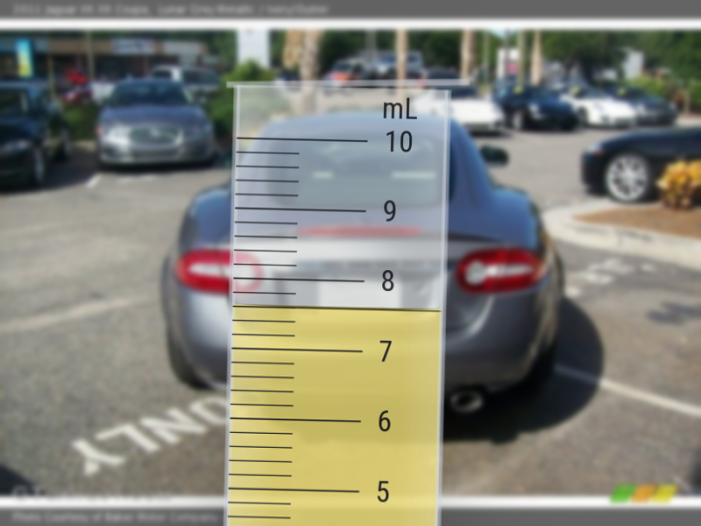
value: 7.6
